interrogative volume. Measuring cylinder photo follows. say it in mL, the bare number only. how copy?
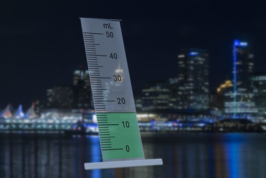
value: 15
